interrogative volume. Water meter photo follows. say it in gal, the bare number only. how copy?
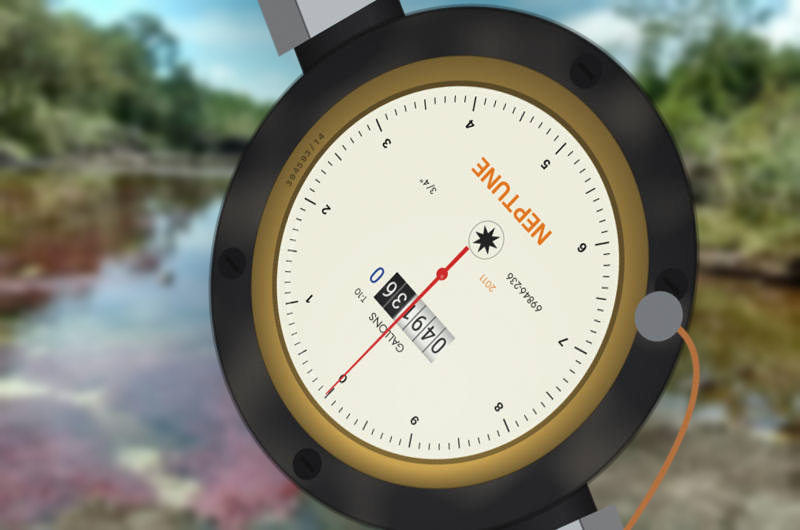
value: 491360.0
